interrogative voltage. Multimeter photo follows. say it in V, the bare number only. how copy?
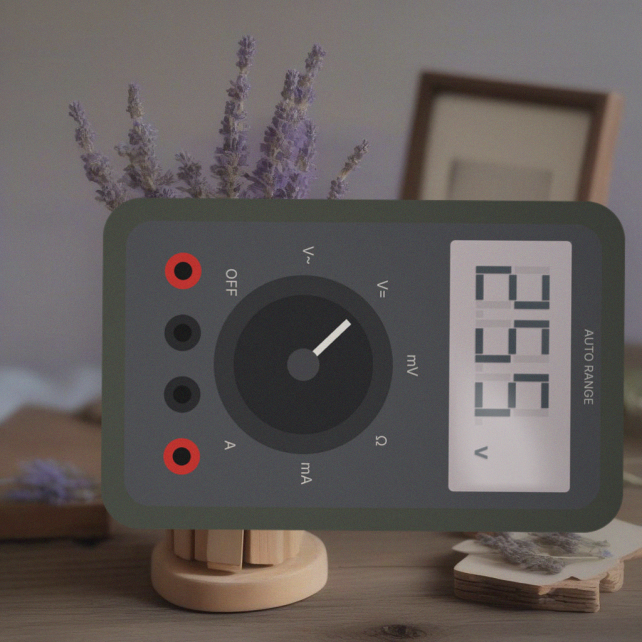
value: 255
